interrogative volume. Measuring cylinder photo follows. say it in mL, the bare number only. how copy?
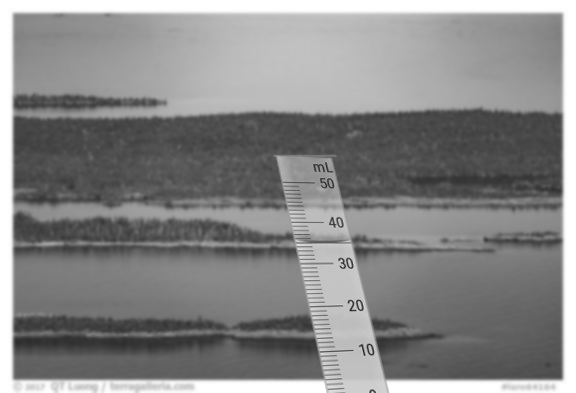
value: 35
